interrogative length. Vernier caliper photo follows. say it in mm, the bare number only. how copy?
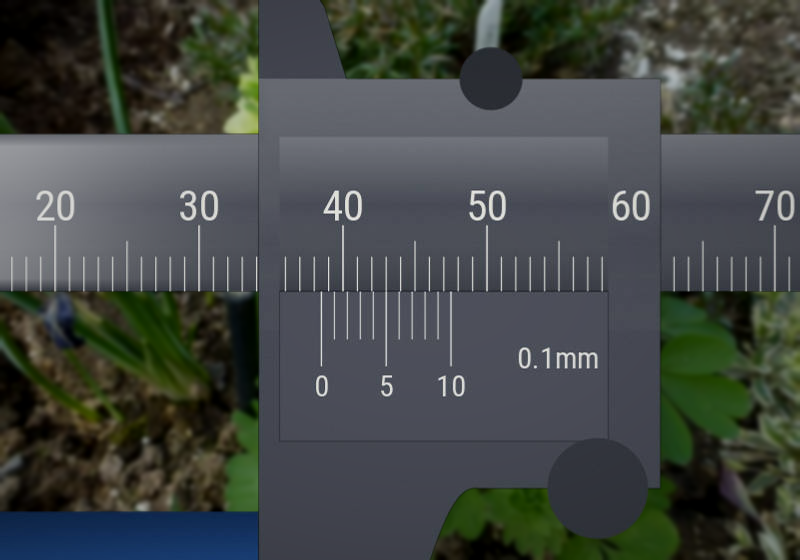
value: 38.5
